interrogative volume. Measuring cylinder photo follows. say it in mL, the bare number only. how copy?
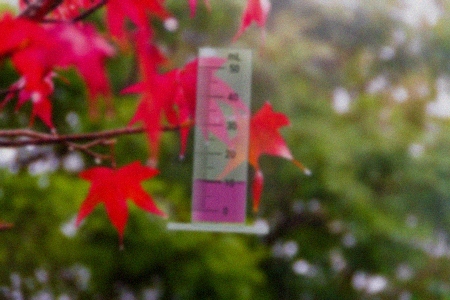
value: 10
